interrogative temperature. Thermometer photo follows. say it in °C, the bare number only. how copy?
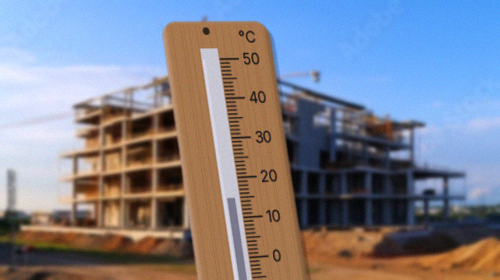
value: 15
